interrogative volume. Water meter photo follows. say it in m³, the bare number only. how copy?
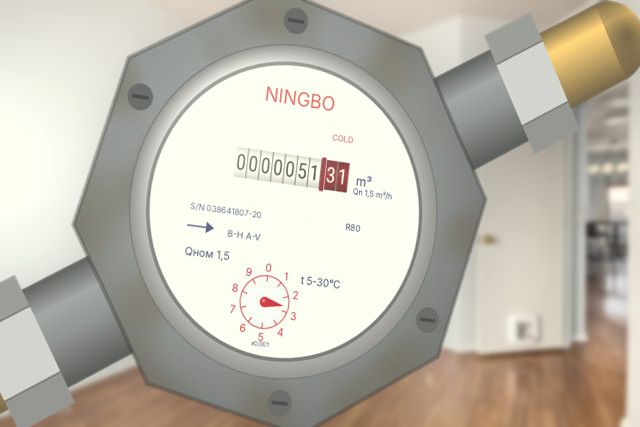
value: 51.312
